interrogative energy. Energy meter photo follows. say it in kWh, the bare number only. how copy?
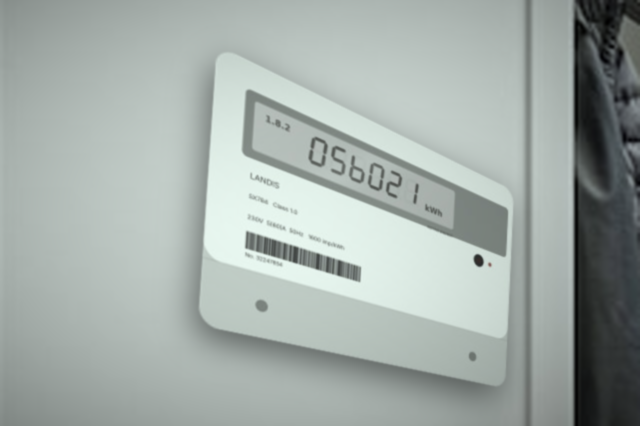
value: 56021
